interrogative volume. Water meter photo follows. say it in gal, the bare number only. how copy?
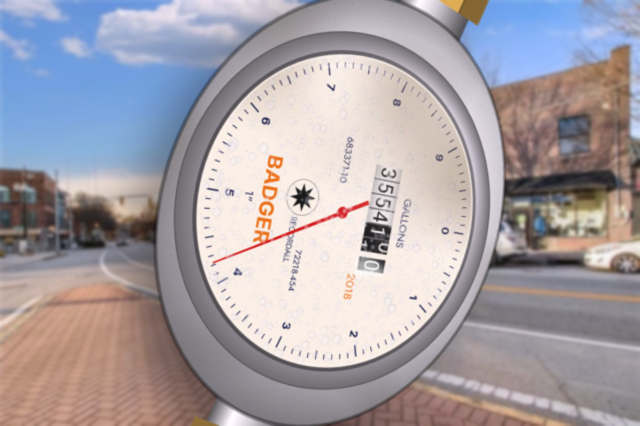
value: 3554104.2
